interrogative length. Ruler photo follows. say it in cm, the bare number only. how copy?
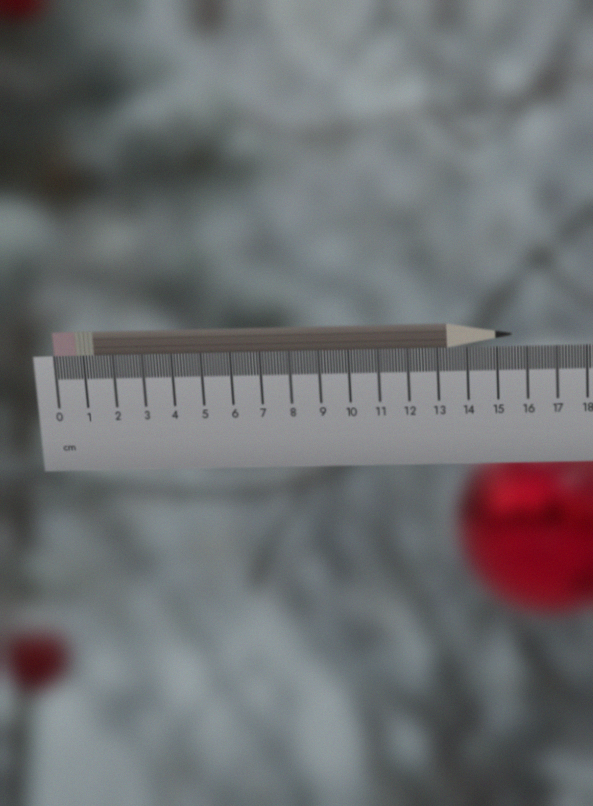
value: 15.5
